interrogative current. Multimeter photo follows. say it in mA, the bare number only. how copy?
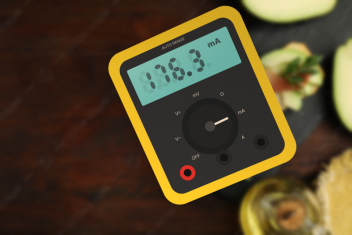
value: 176.3
